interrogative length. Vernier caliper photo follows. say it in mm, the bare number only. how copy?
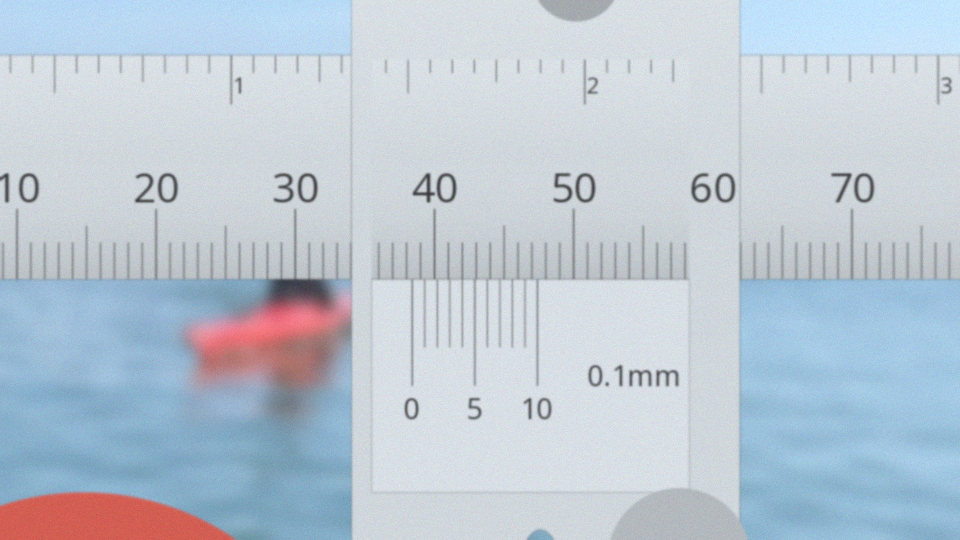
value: 38.4
